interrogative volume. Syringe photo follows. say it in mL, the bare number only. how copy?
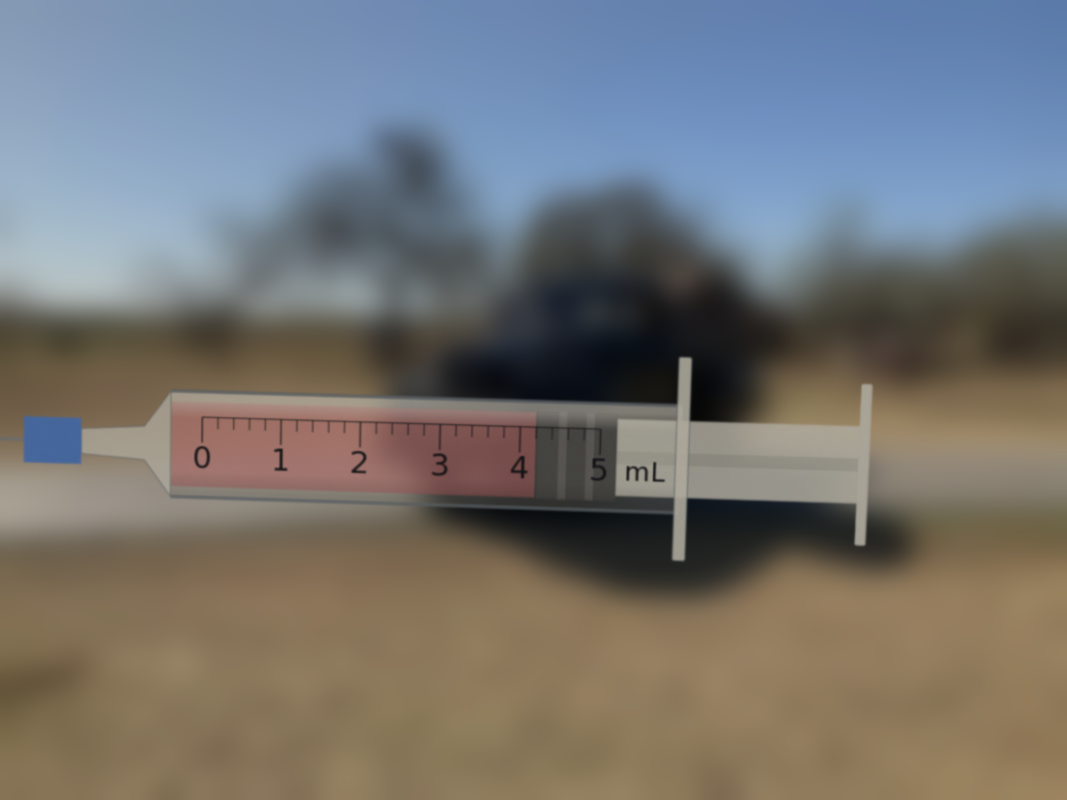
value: 4.2
